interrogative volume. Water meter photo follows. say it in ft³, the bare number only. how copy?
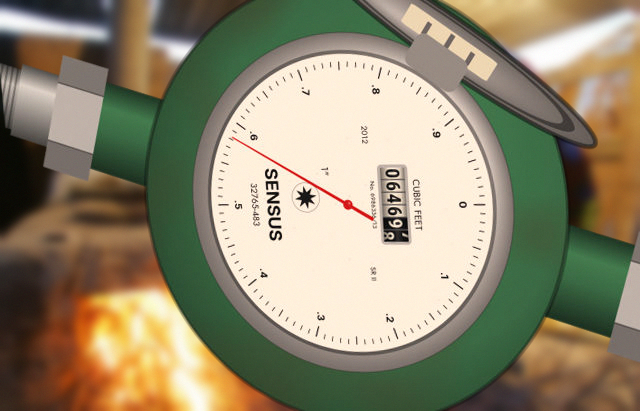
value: 64697.58
